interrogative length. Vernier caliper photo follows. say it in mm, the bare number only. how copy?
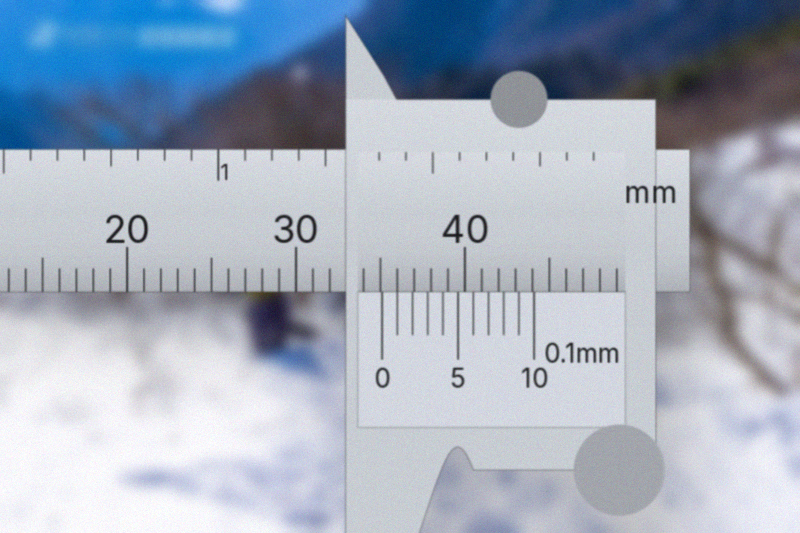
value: 35.1
